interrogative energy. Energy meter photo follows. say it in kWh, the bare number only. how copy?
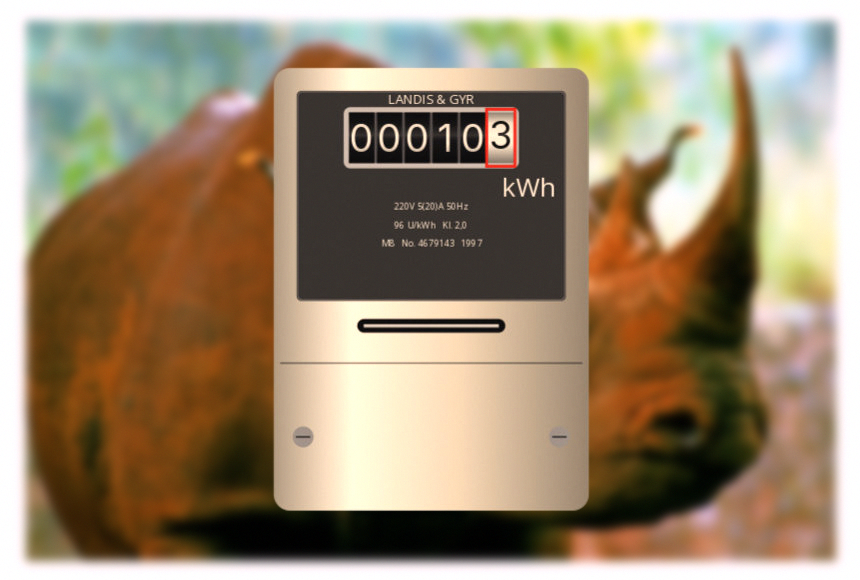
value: 10.3
